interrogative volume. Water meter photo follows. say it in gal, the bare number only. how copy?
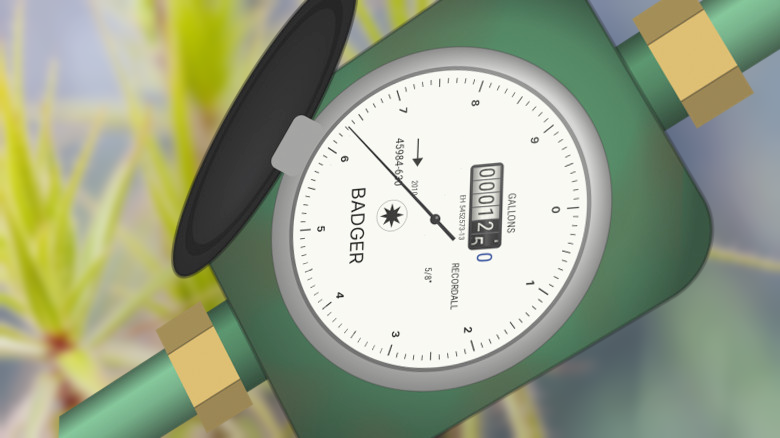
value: 1246.3
